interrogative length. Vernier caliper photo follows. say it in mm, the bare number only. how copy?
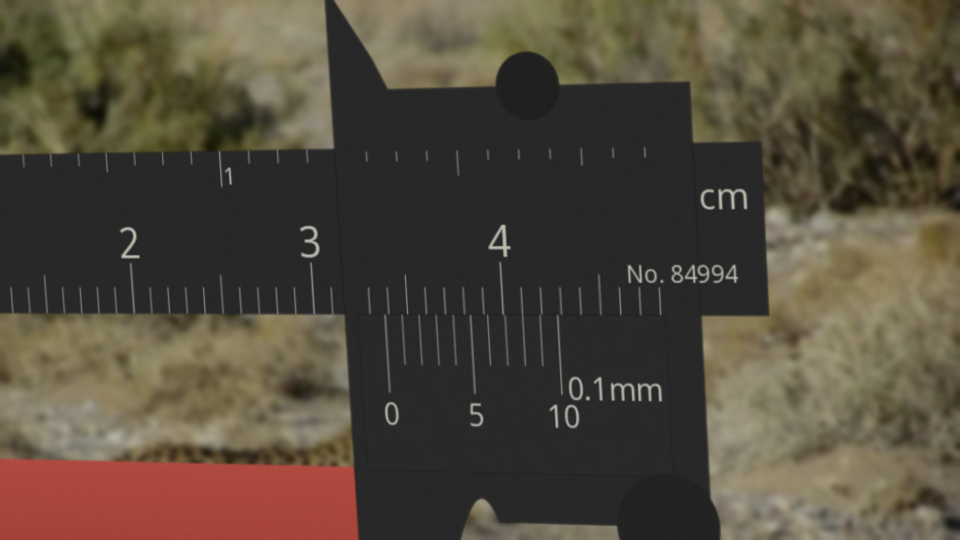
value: 33.8
